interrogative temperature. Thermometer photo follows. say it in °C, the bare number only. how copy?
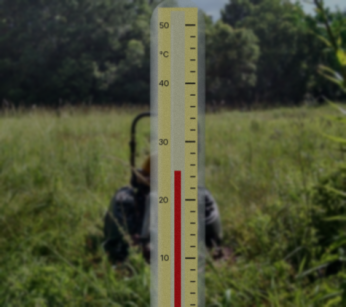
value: 25
